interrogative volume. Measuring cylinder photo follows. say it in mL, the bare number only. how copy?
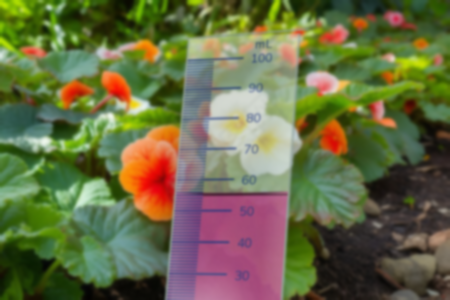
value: 55
